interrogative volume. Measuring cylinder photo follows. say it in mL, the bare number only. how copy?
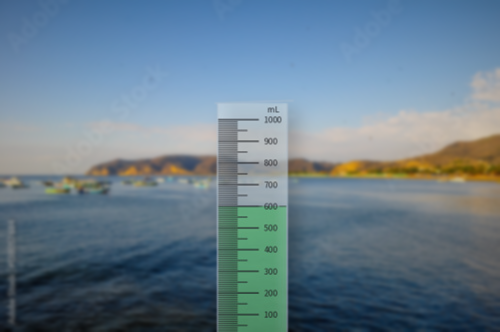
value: 600
